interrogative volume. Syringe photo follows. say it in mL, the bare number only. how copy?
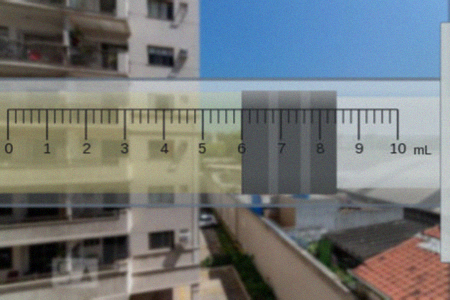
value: 6
